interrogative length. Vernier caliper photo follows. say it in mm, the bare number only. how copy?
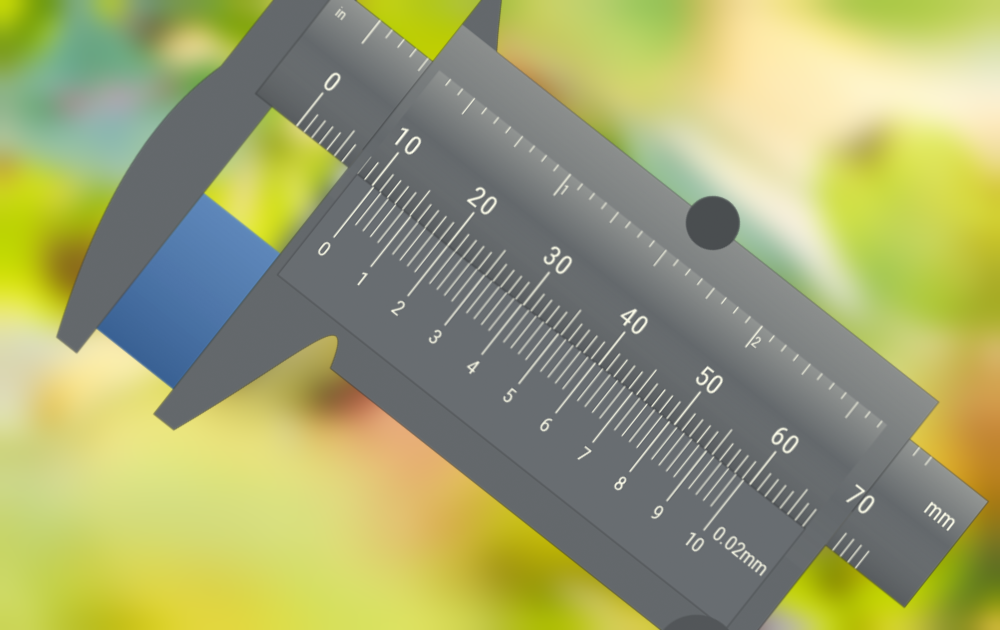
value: 10.2
